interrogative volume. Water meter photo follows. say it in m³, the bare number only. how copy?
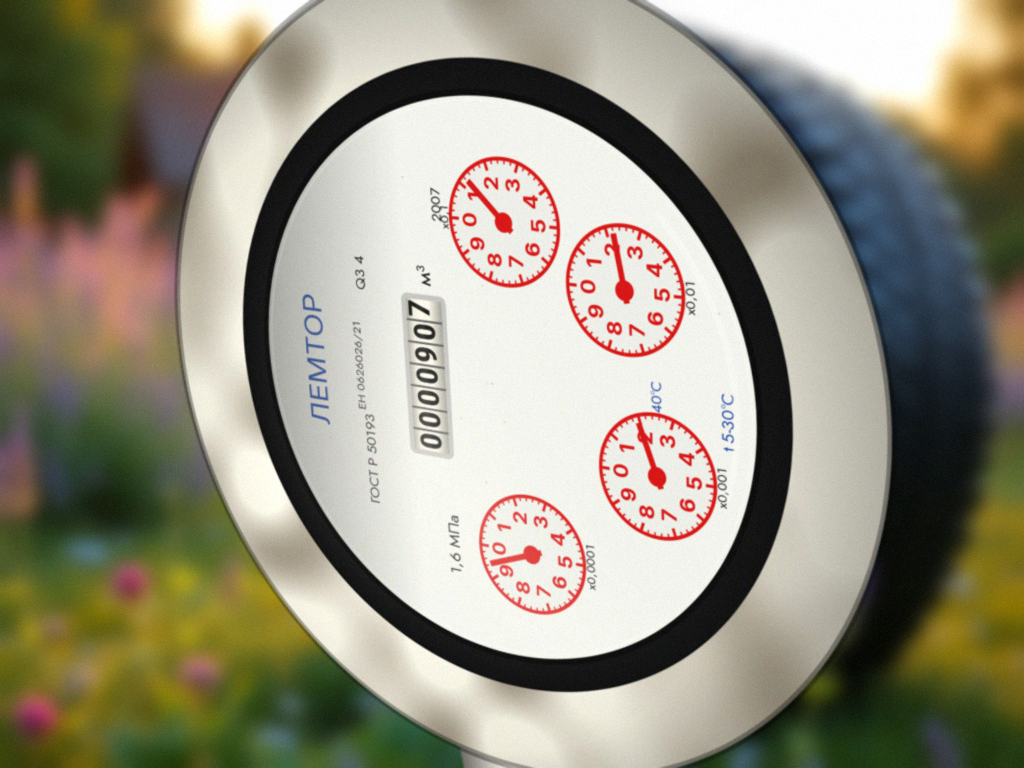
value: 907.1219
